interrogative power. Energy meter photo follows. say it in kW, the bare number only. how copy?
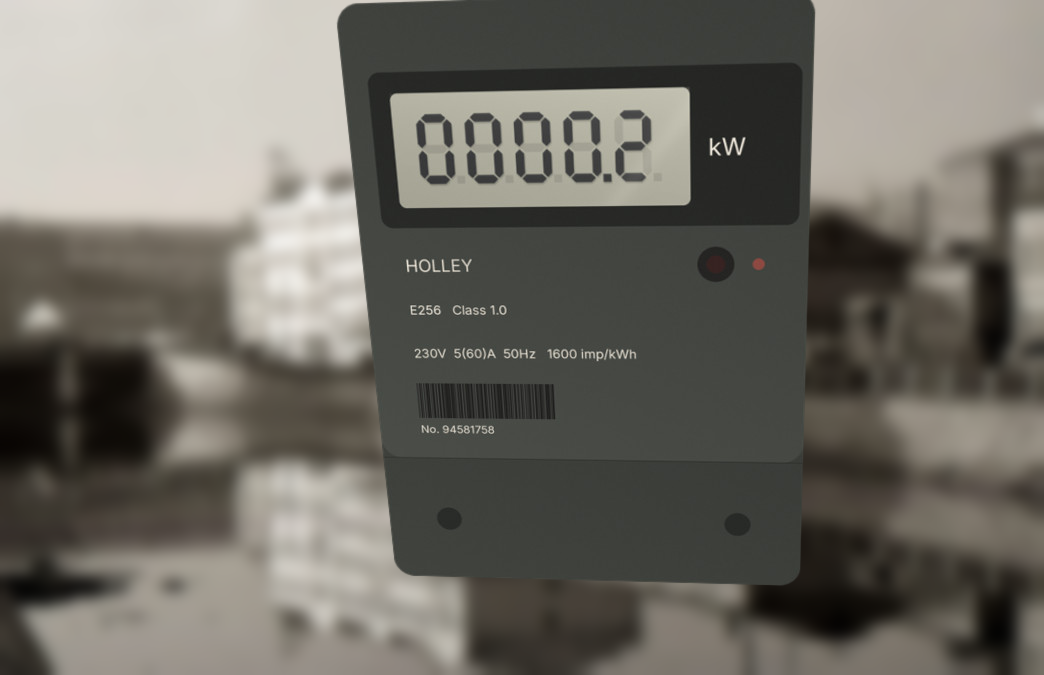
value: 0.2
